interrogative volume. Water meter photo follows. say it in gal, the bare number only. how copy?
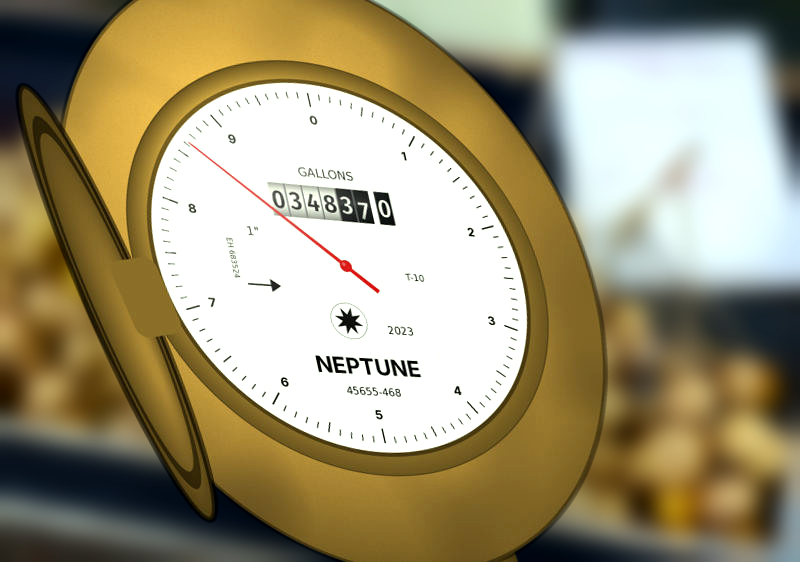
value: 348368.6
